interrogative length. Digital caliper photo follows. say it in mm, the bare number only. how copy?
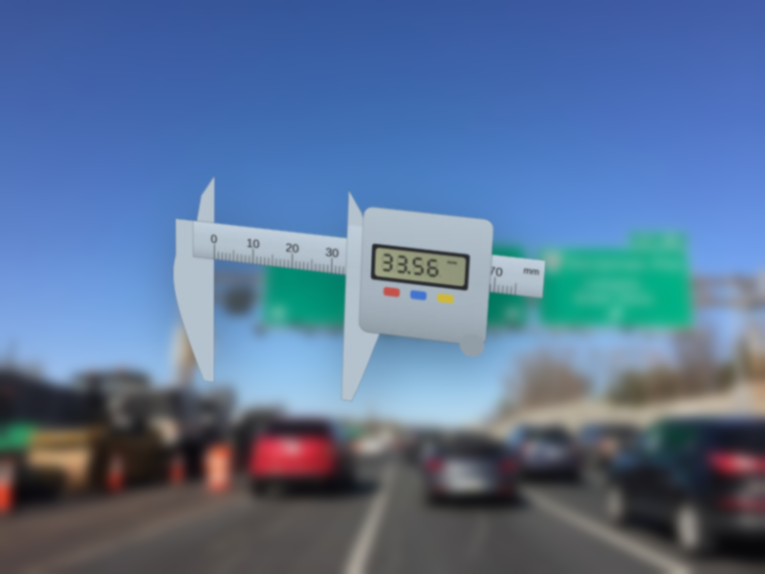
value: 33.56
